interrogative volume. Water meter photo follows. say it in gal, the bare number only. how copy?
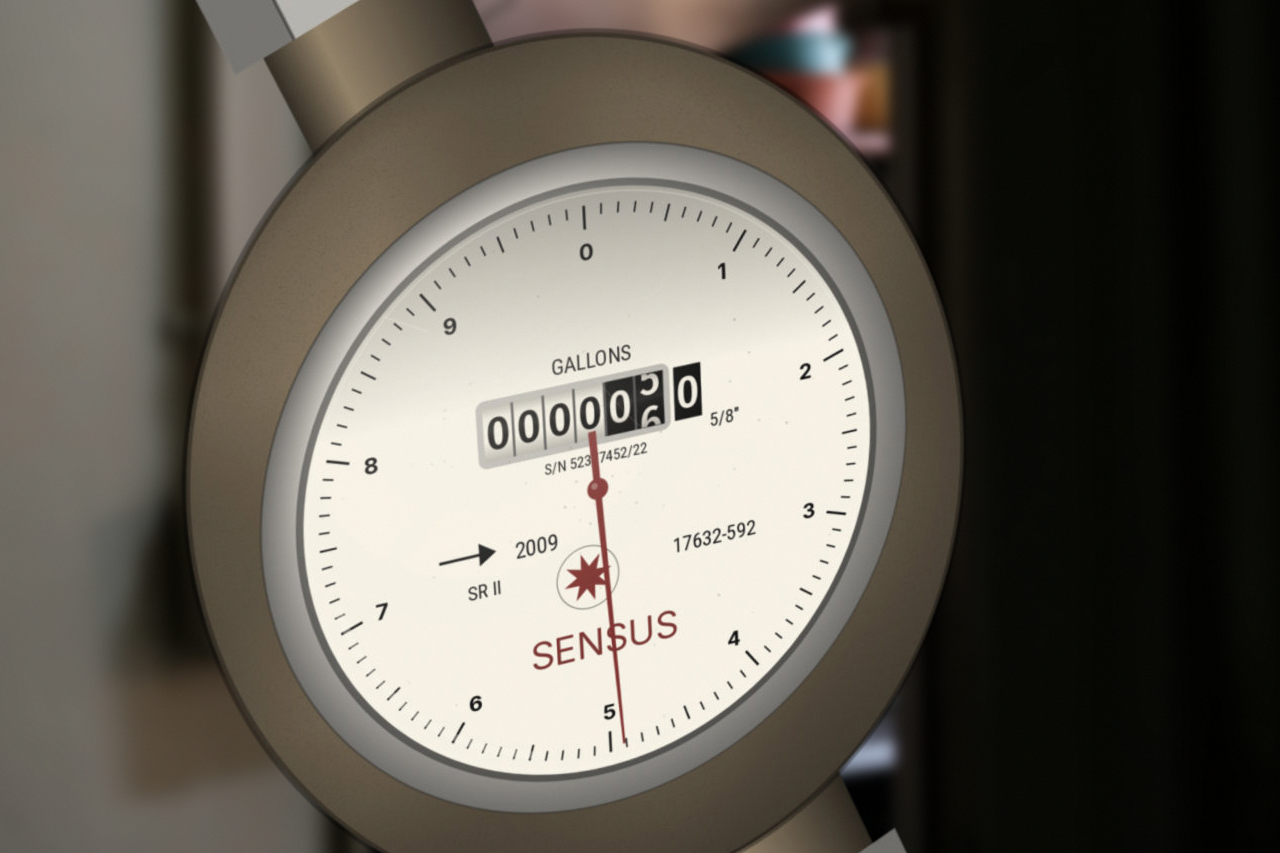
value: 54.9
